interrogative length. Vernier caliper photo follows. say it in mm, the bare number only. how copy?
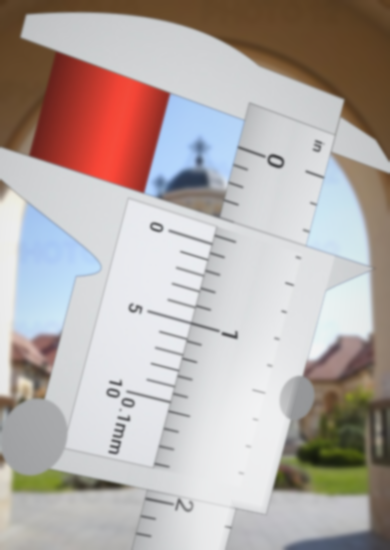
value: 5.5
